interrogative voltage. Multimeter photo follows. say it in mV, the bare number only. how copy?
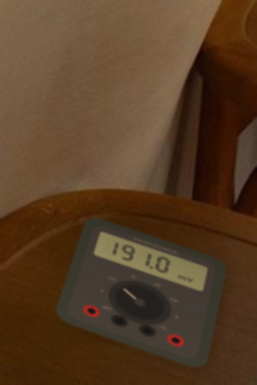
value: 191.0
